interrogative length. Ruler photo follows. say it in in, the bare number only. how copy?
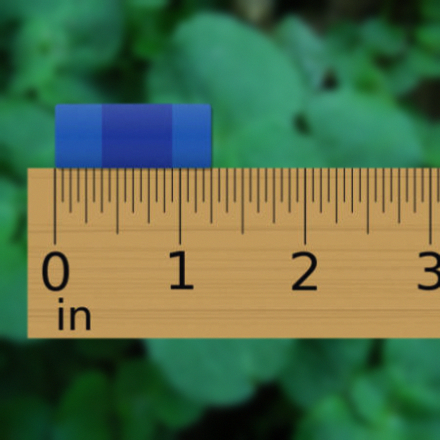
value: 1.25
